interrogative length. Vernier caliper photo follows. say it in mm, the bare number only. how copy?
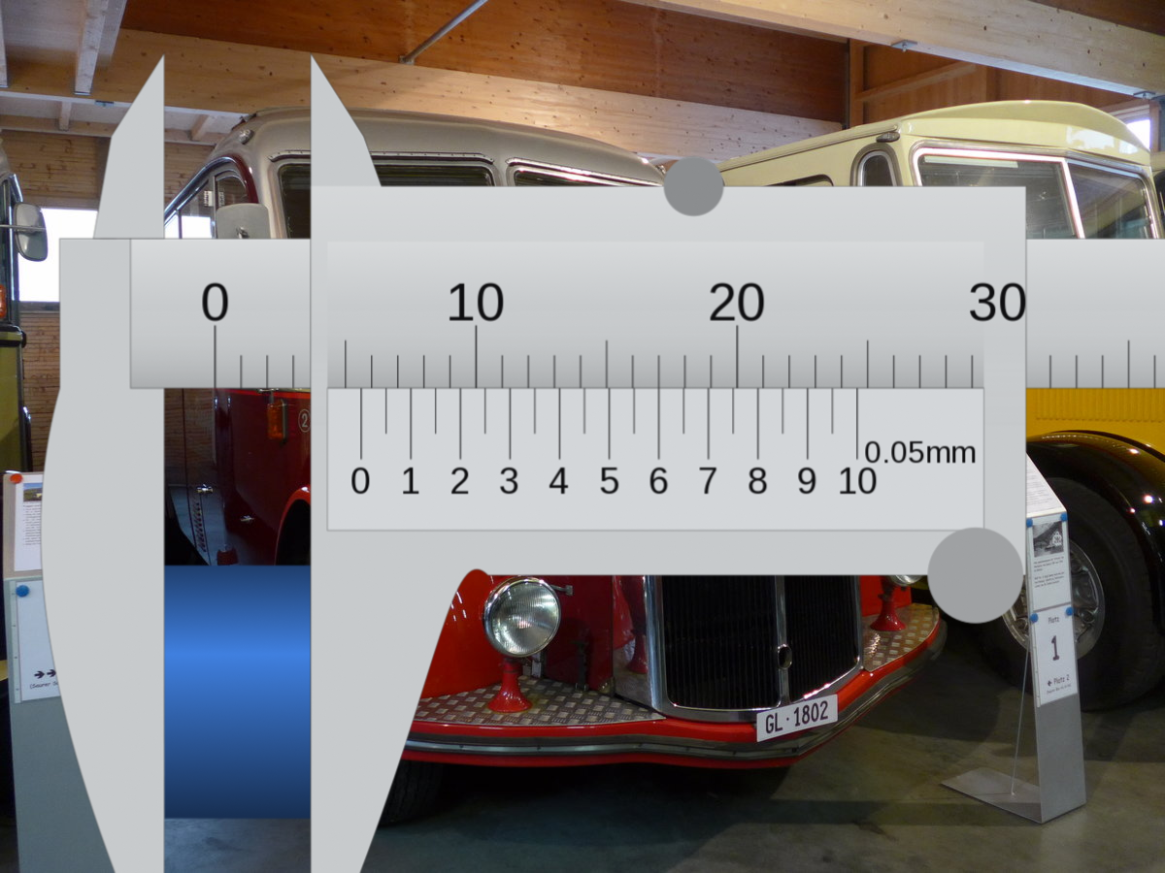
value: 5.60
